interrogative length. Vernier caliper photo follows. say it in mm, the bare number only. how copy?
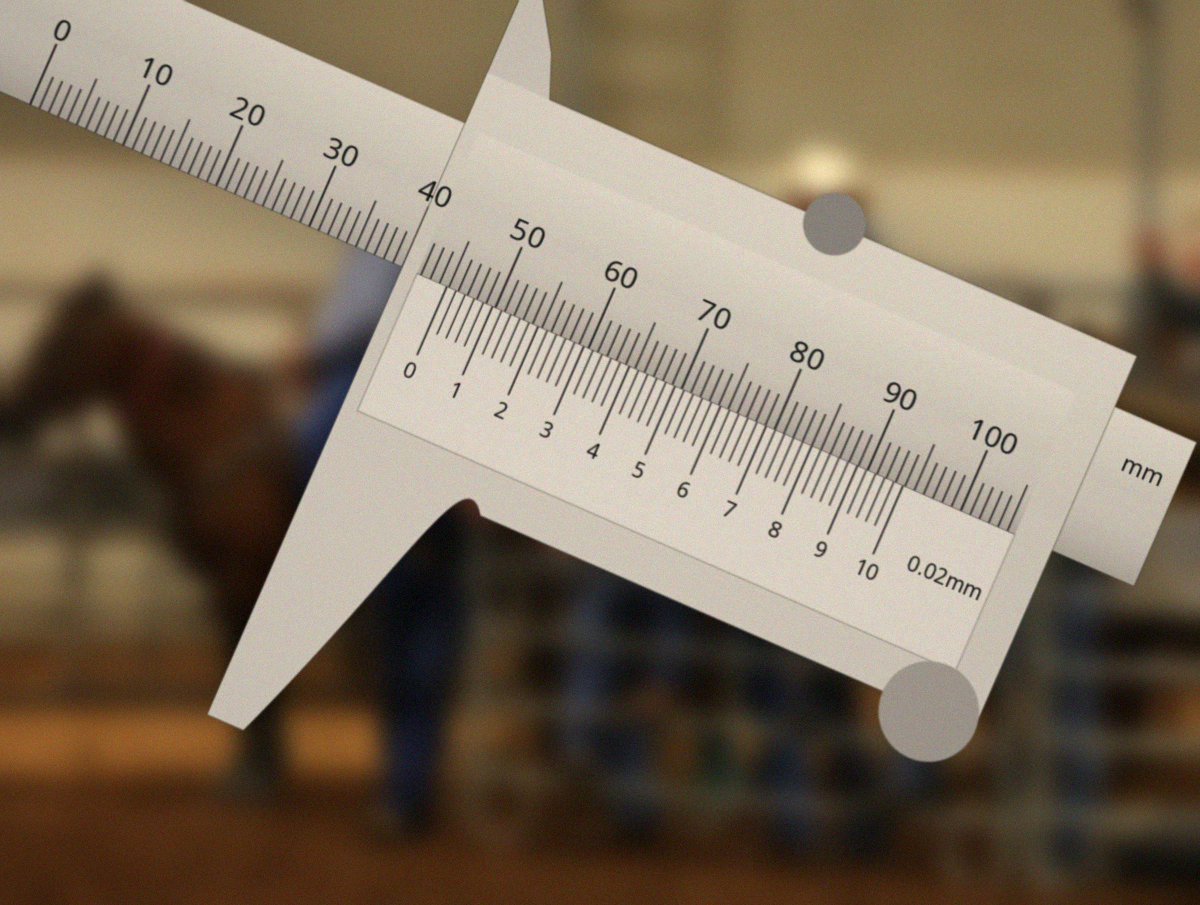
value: 44.8
